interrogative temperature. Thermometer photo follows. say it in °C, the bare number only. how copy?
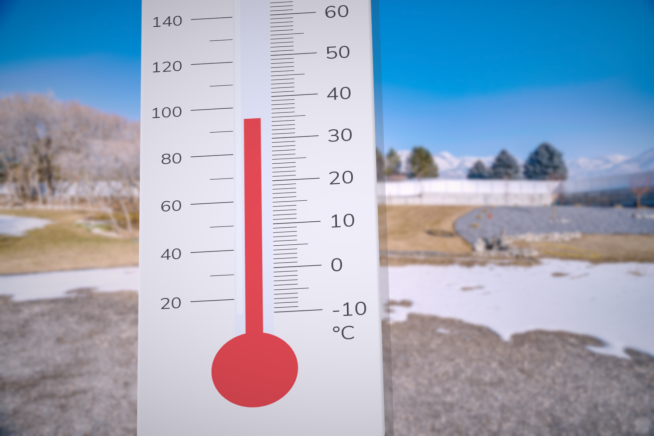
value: 35
